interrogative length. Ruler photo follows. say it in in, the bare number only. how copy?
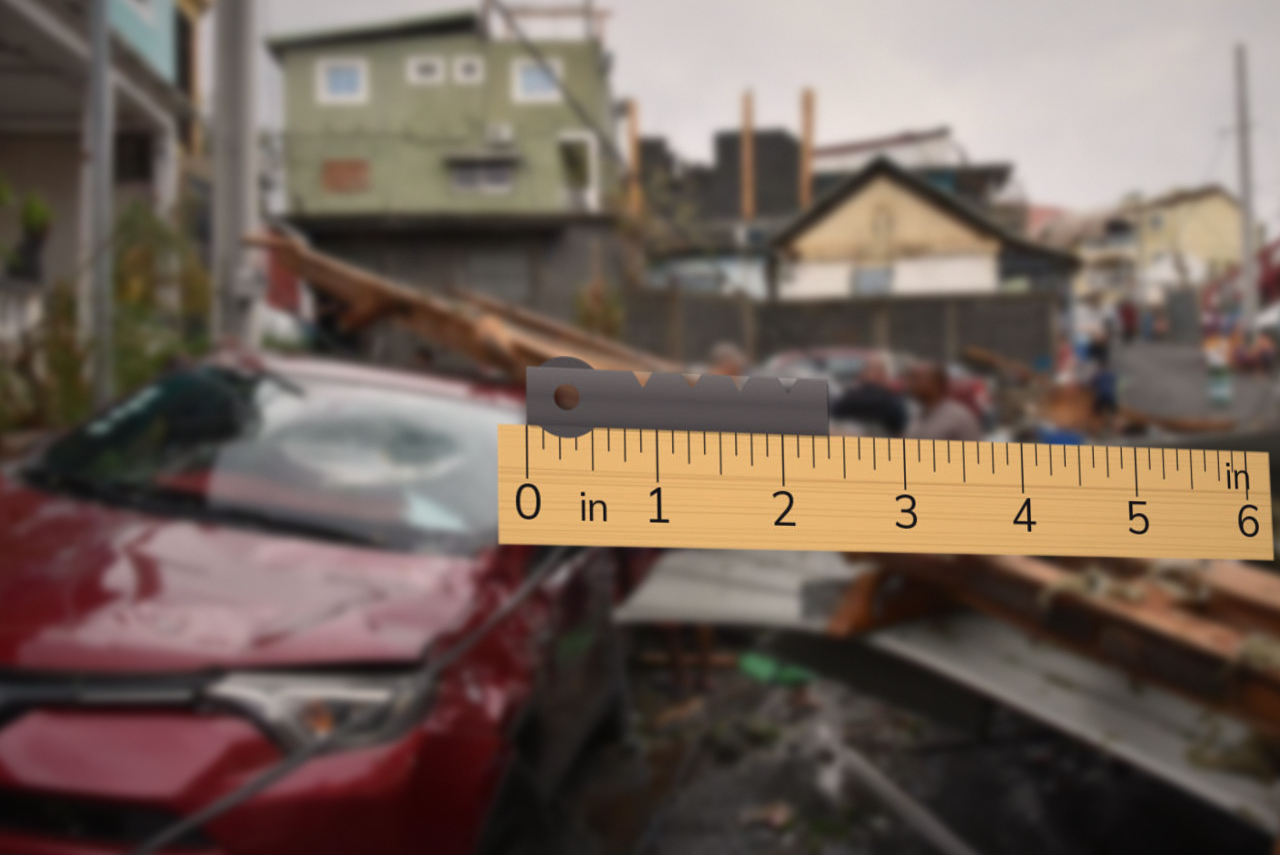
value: 2.375
